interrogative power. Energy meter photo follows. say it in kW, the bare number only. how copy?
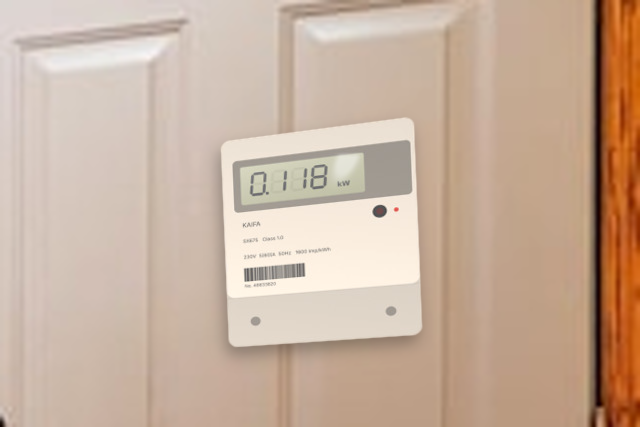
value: 0.118
